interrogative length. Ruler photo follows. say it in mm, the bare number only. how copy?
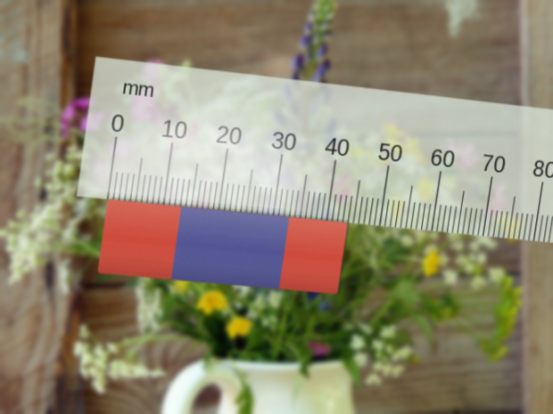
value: 44
